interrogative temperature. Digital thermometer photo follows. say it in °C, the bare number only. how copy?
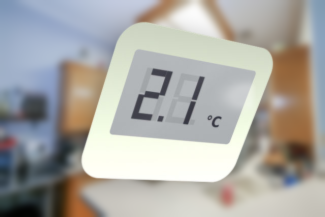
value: 2.1
